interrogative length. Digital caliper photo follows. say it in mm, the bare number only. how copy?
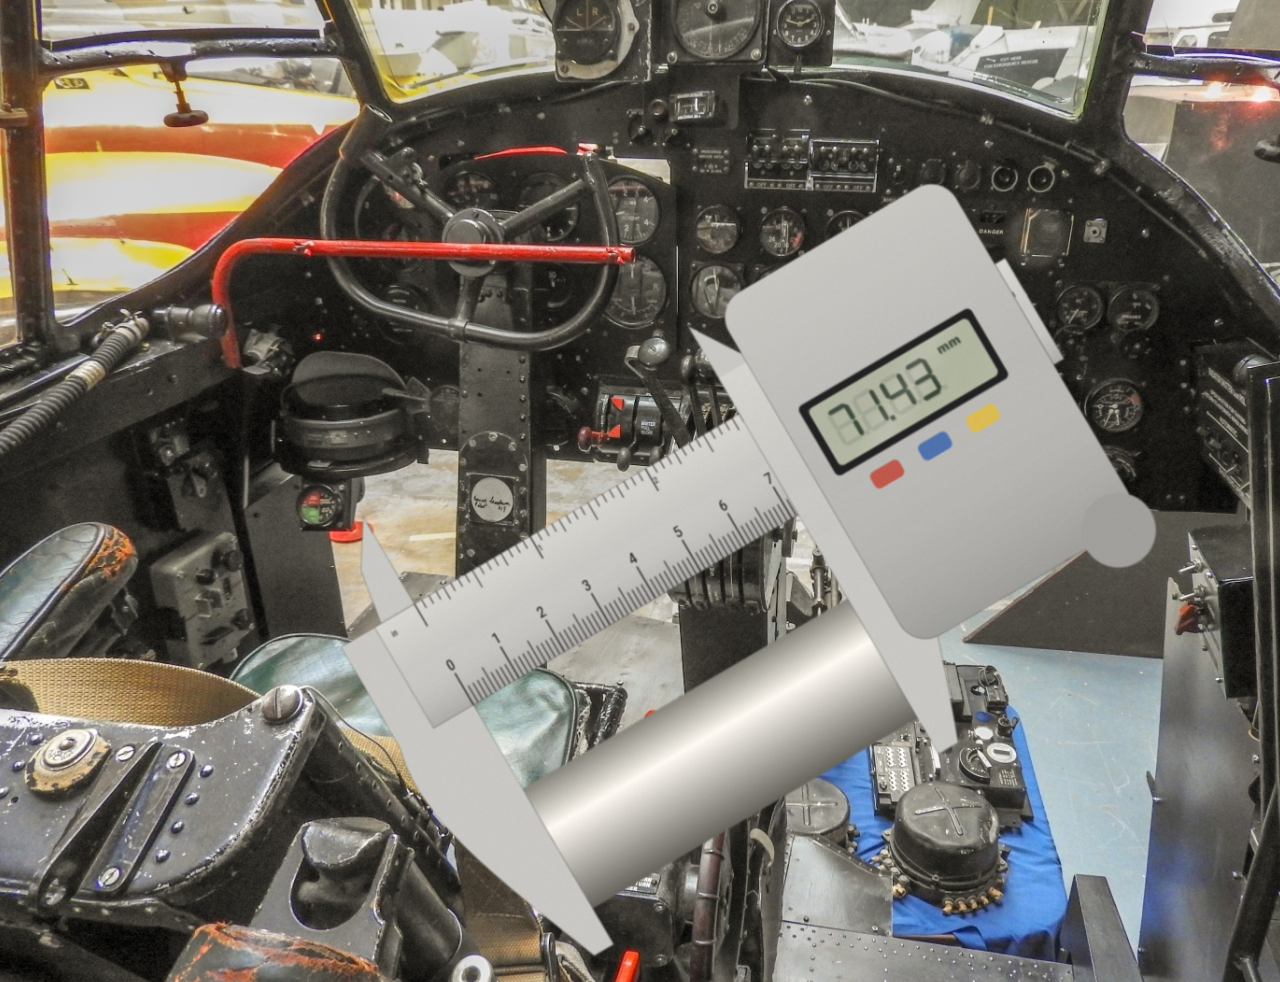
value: 71.43
